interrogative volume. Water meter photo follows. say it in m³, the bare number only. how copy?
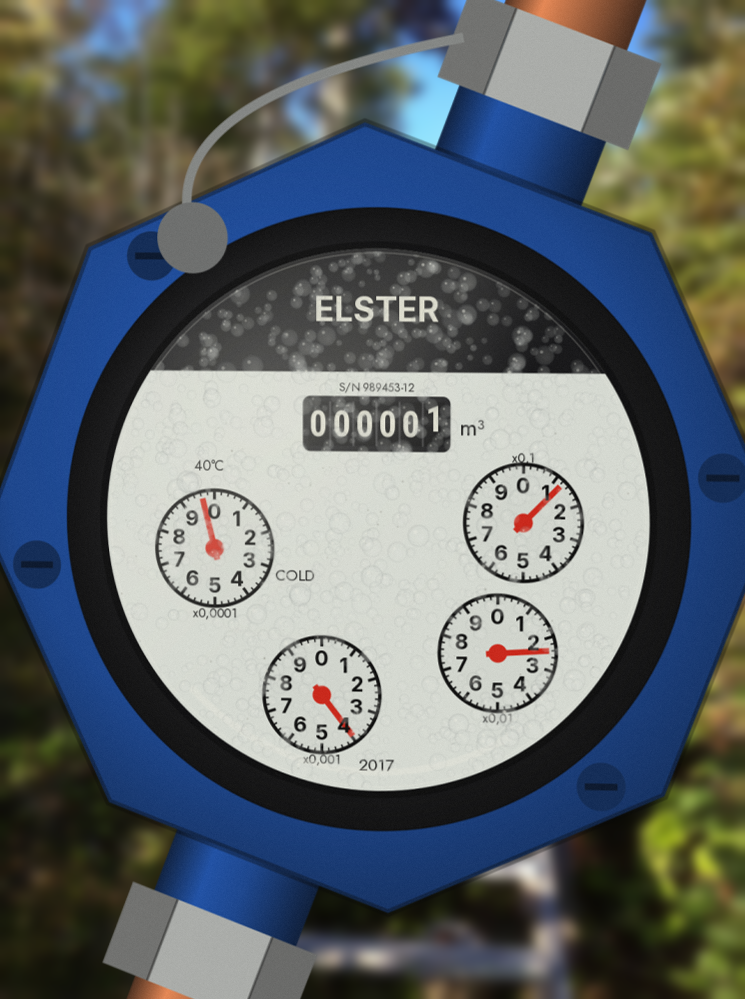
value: 1.1239
